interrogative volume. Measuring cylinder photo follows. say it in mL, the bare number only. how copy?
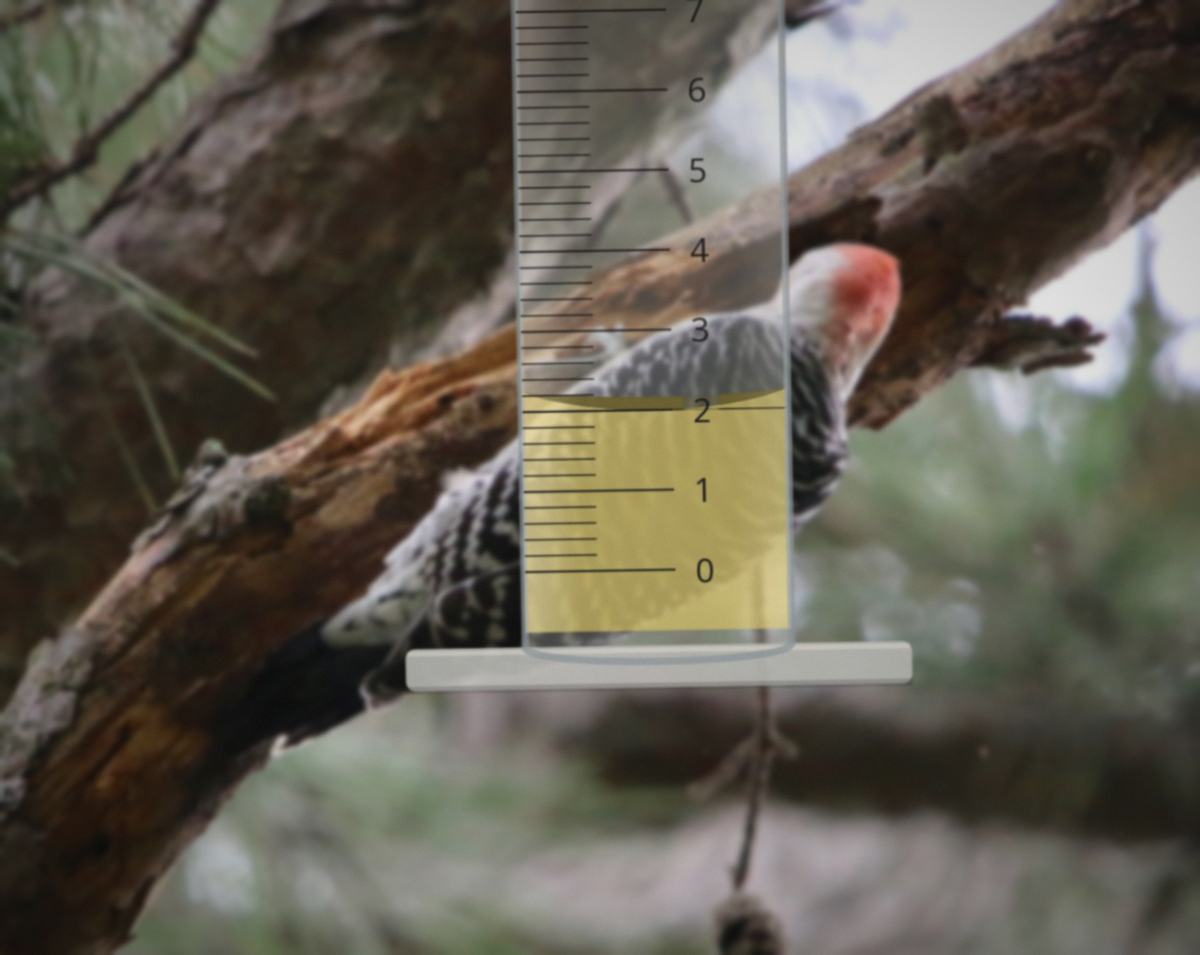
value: 2
